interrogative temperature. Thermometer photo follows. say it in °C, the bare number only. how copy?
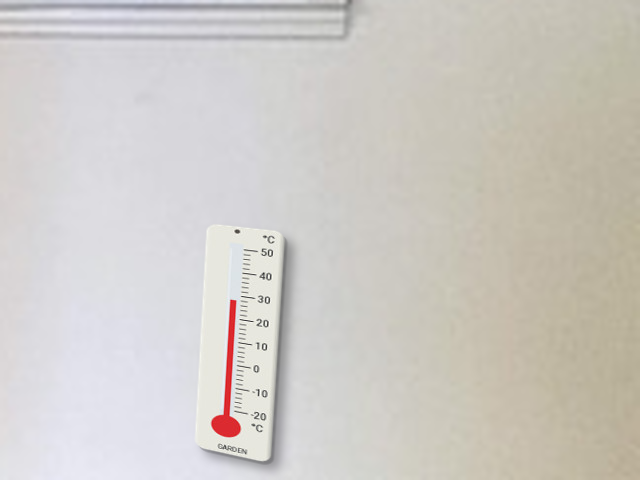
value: 28
